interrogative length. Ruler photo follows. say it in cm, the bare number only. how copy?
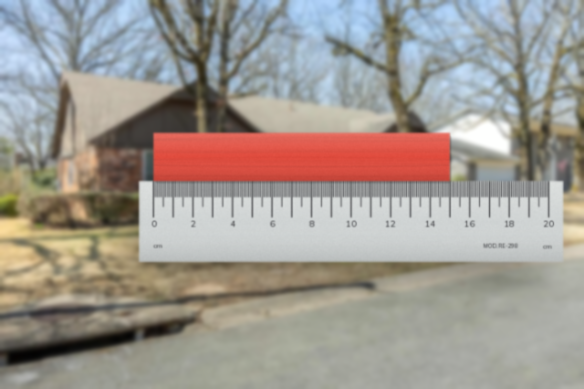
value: 15
